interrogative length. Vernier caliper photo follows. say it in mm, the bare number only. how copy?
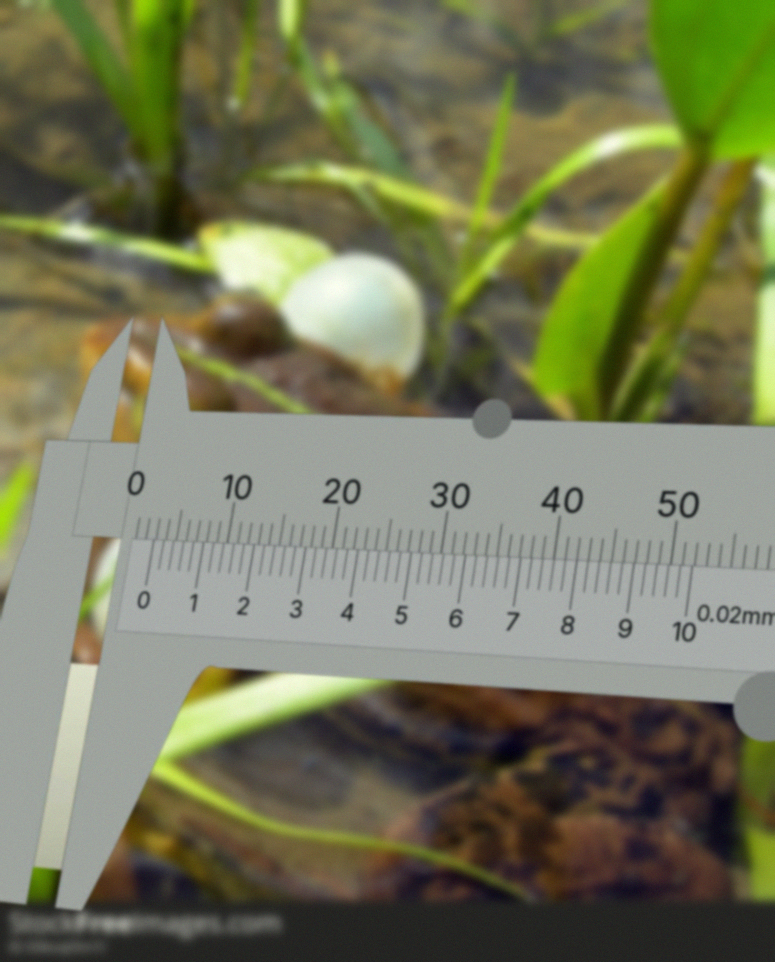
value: 2.8
